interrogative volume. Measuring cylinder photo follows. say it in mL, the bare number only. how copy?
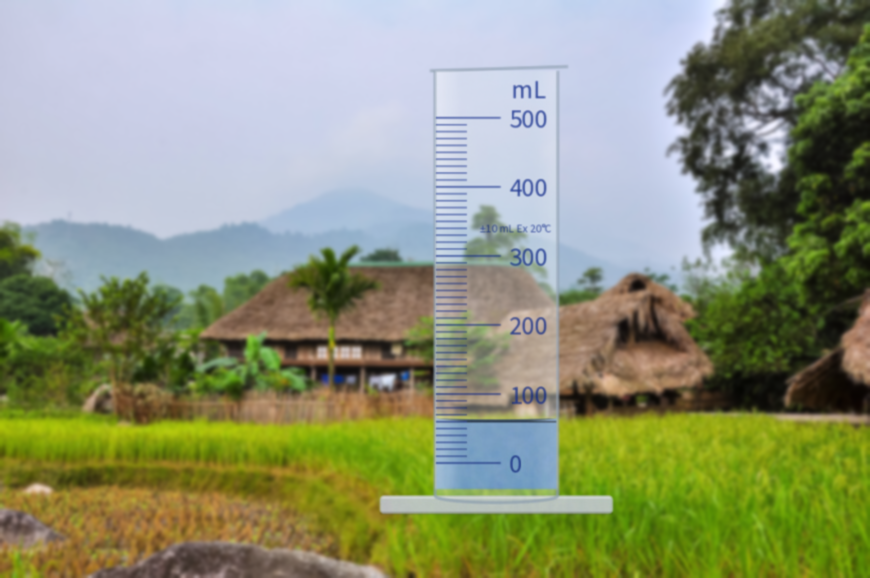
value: 60
